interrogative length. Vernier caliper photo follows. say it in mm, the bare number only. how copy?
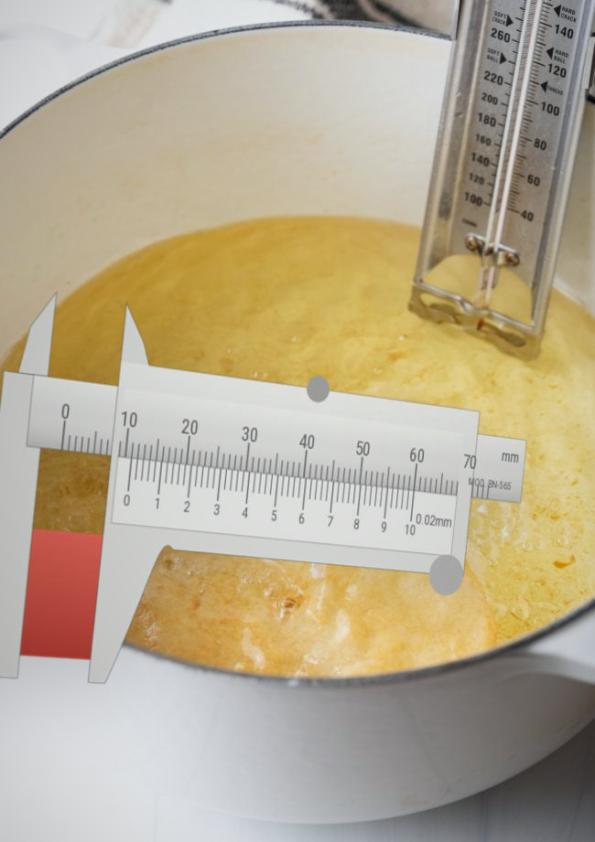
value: 11.0
